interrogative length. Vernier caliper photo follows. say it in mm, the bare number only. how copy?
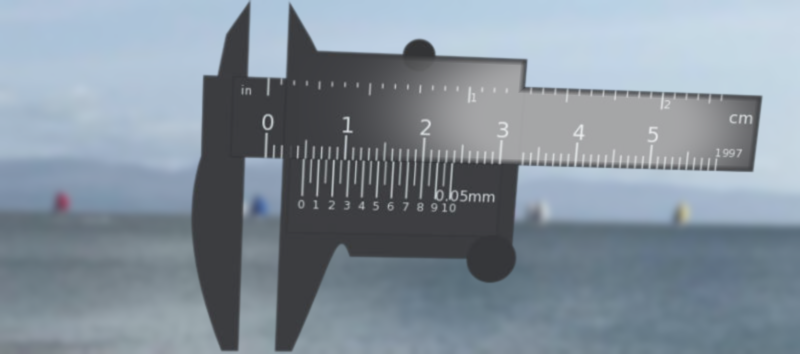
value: 4.8
